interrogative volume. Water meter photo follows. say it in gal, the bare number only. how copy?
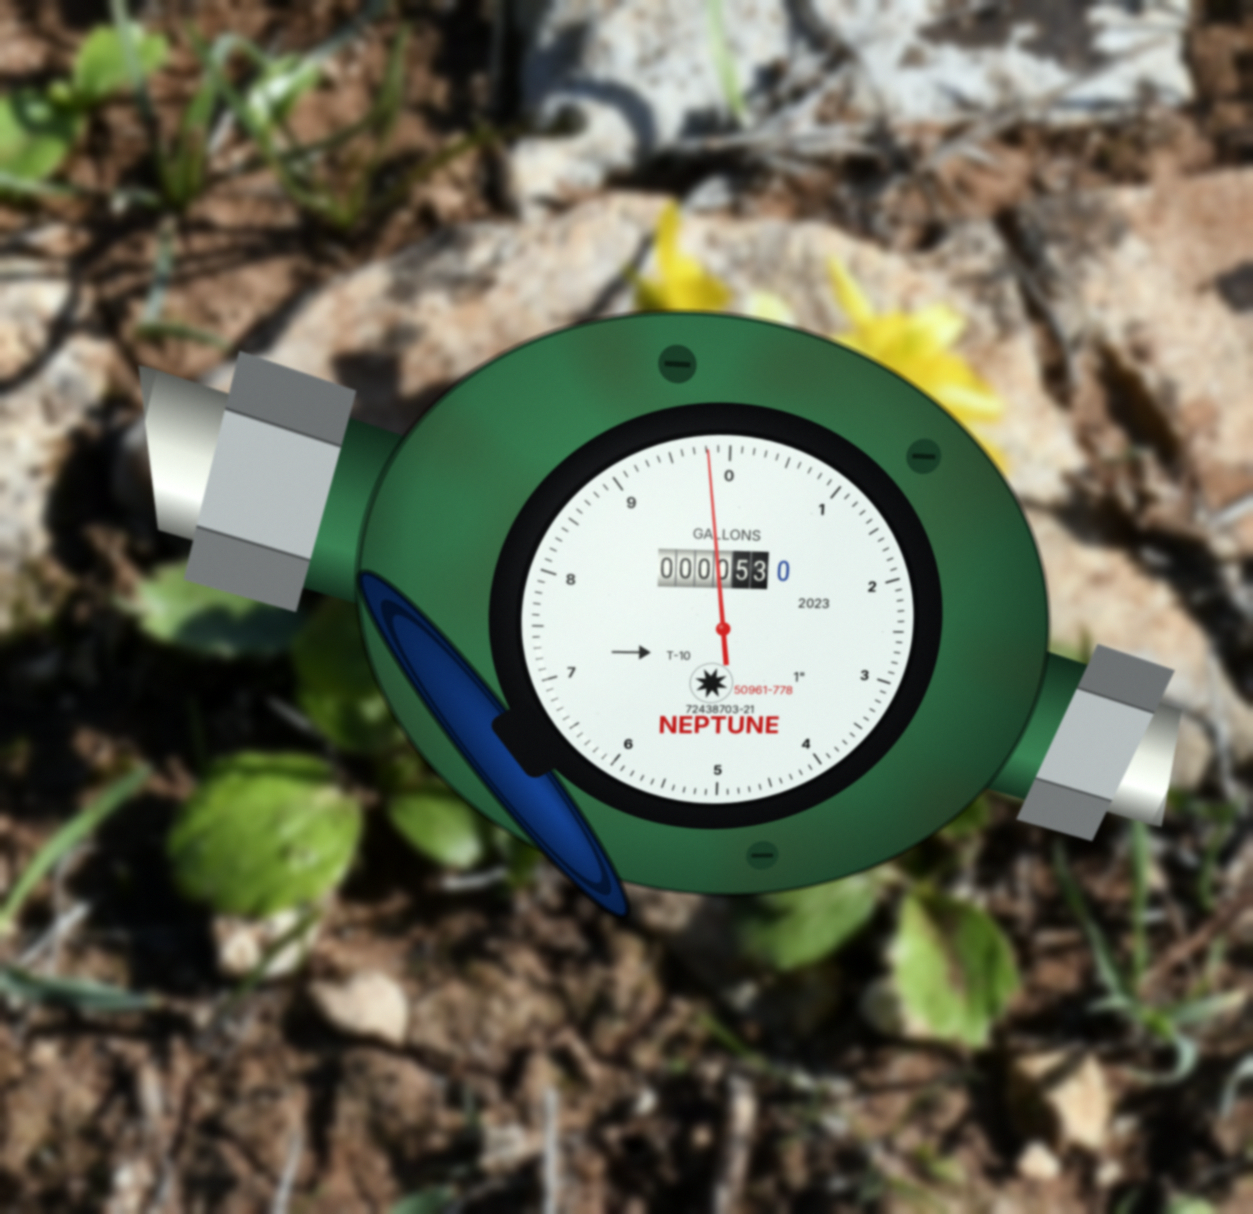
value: 529.8
